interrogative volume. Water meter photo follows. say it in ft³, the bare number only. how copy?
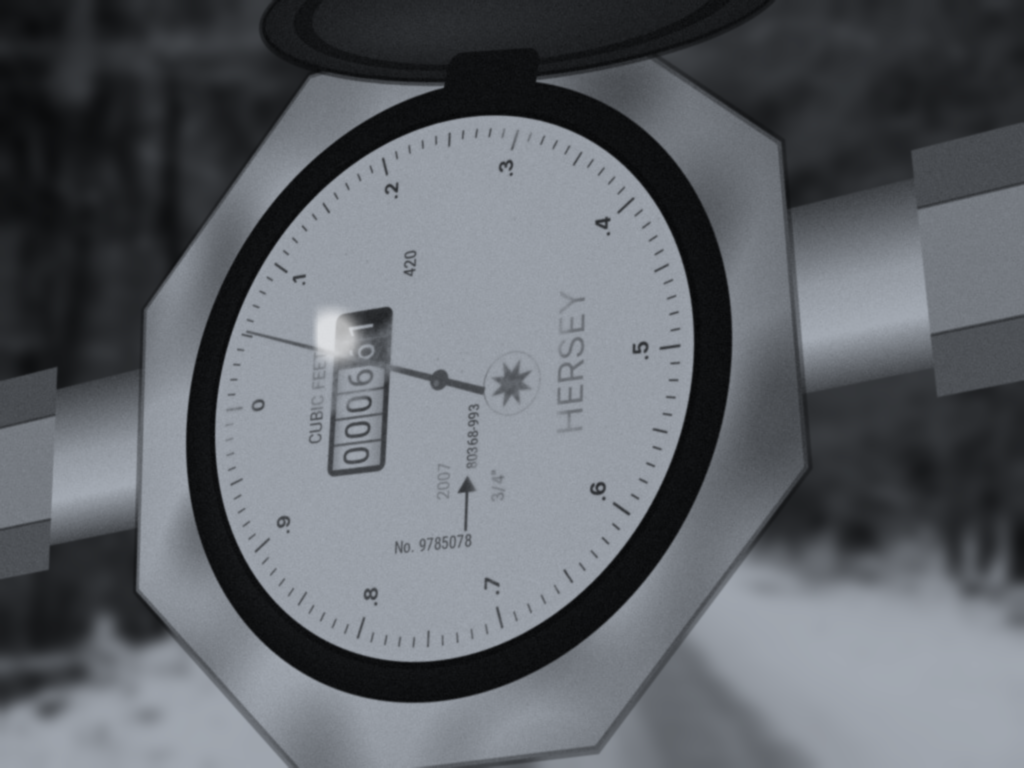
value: 661.05
